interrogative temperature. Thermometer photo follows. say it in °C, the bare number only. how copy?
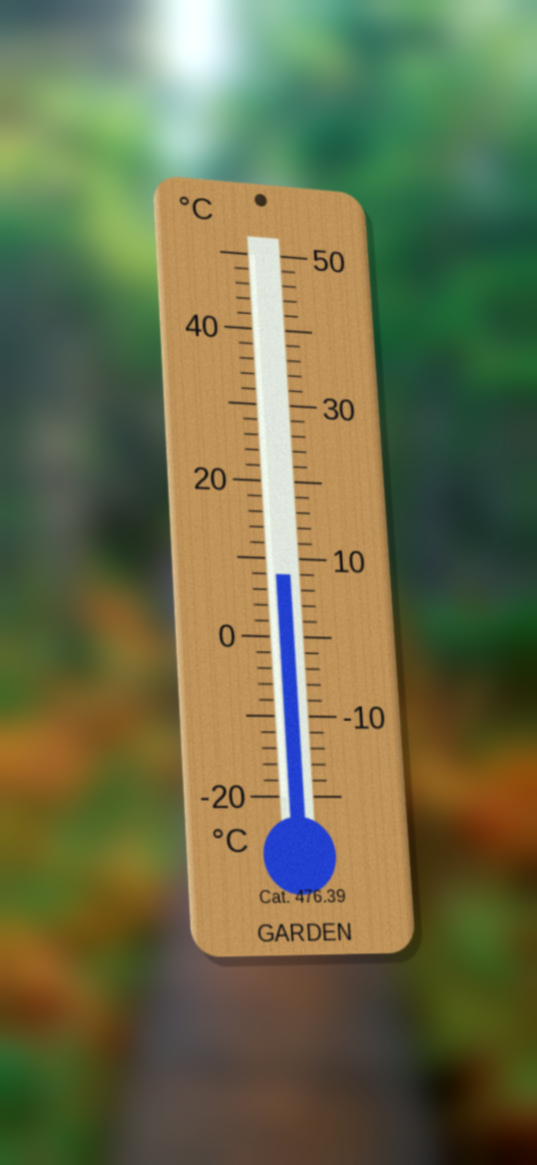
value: 8
